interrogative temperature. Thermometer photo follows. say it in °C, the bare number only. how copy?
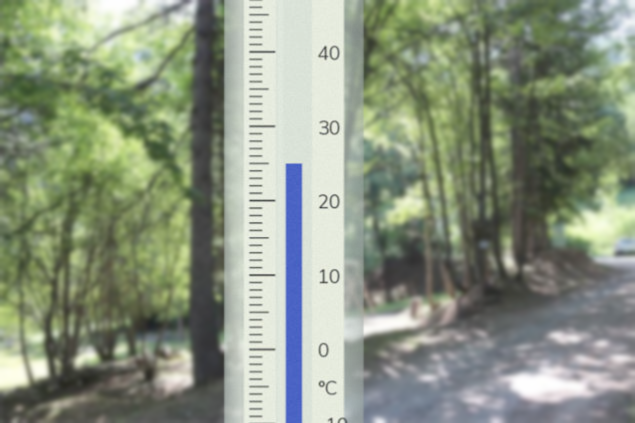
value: 25
